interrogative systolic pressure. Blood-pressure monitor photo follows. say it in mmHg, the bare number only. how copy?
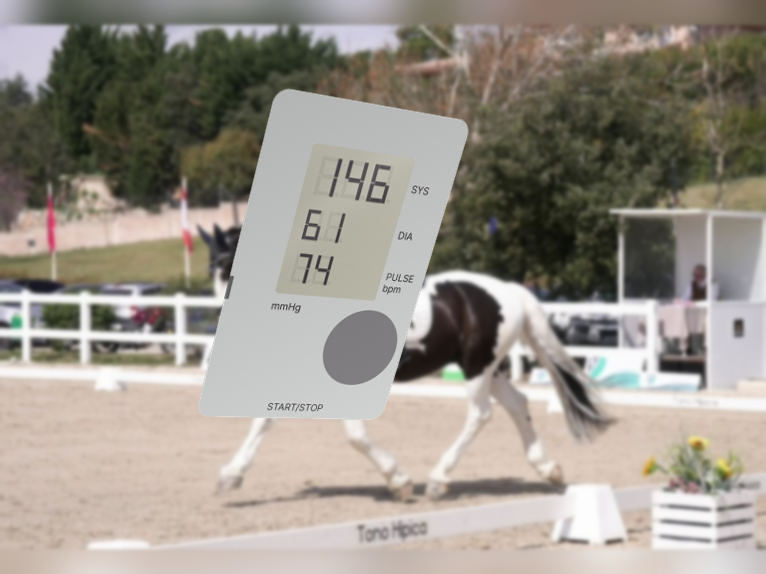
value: 146
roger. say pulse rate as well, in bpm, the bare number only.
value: 74
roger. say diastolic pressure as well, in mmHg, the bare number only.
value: 61
